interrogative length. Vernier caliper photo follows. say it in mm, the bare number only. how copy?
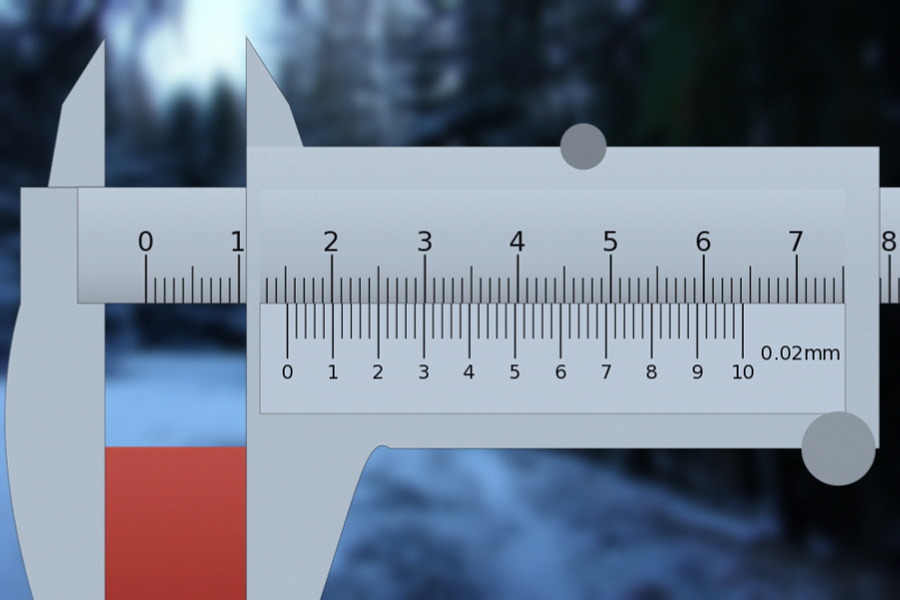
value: 15.2
